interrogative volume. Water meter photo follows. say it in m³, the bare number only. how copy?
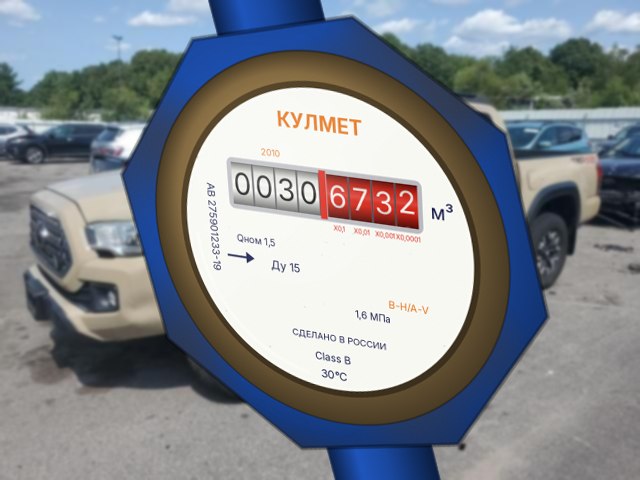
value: 30.6732
